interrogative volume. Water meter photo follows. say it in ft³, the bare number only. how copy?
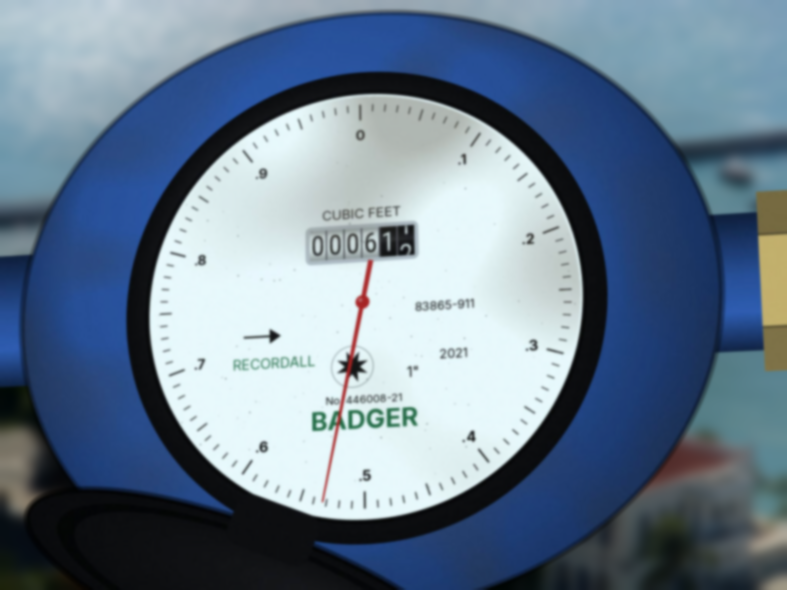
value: 611.53
